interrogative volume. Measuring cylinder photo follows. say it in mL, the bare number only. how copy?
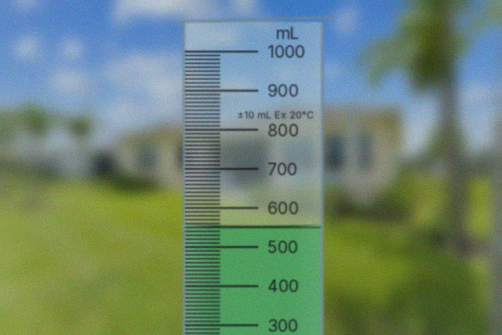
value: 550
